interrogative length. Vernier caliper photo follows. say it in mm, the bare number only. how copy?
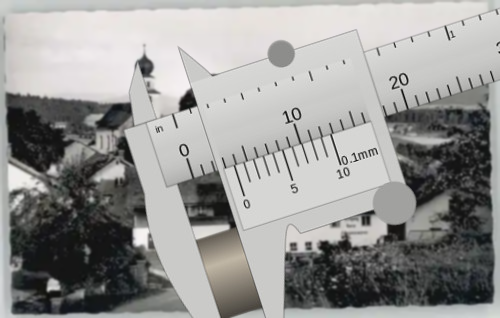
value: 3.8
